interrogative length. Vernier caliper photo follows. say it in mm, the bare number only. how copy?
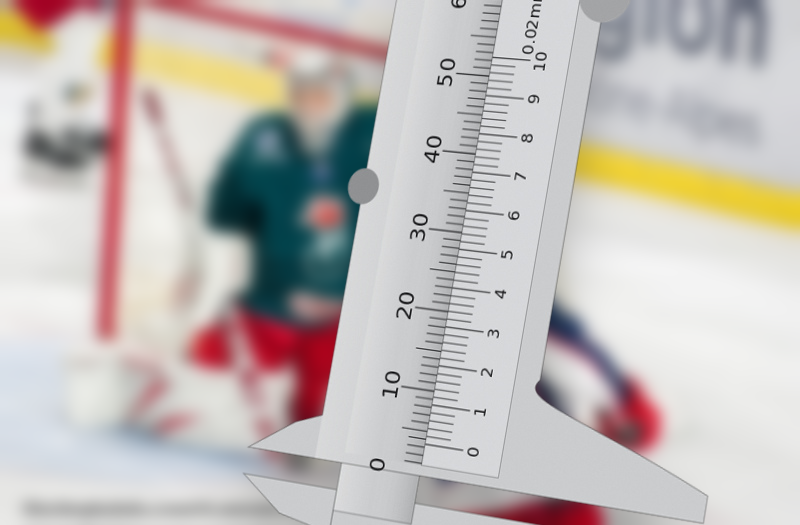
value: 3.4
